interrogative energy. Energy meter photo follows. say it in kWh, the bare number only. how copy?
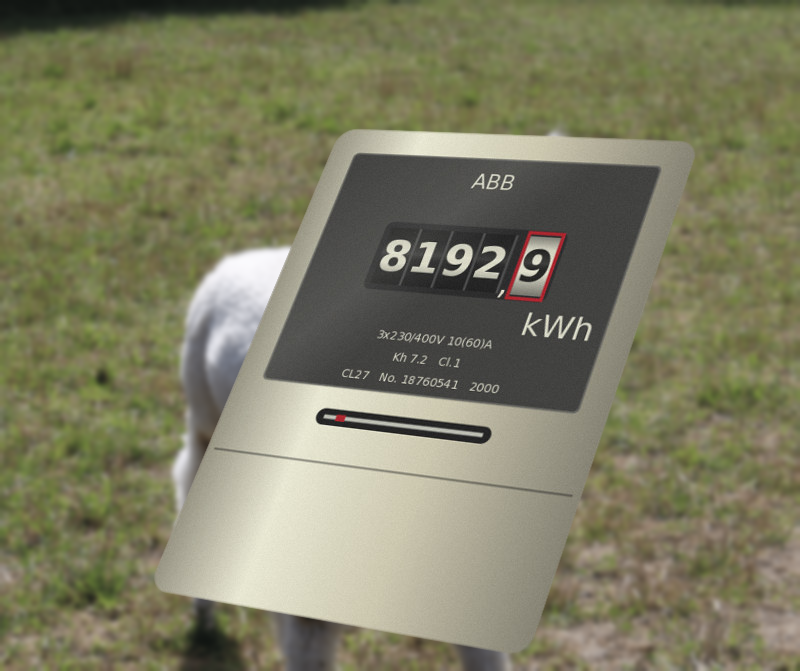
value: 8192.9
